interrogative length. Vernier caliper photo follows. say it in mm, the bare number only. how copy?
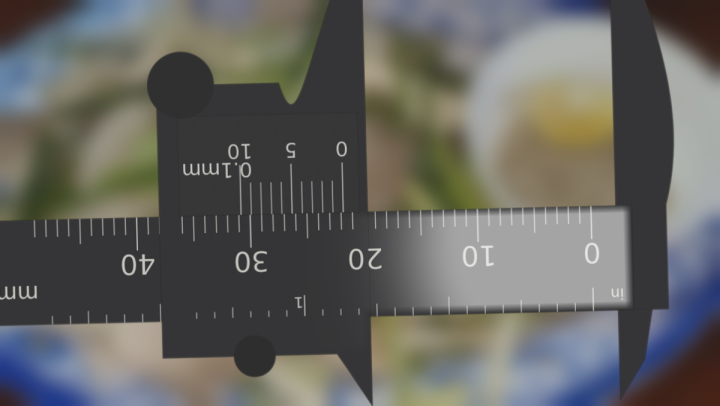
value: 21.8
